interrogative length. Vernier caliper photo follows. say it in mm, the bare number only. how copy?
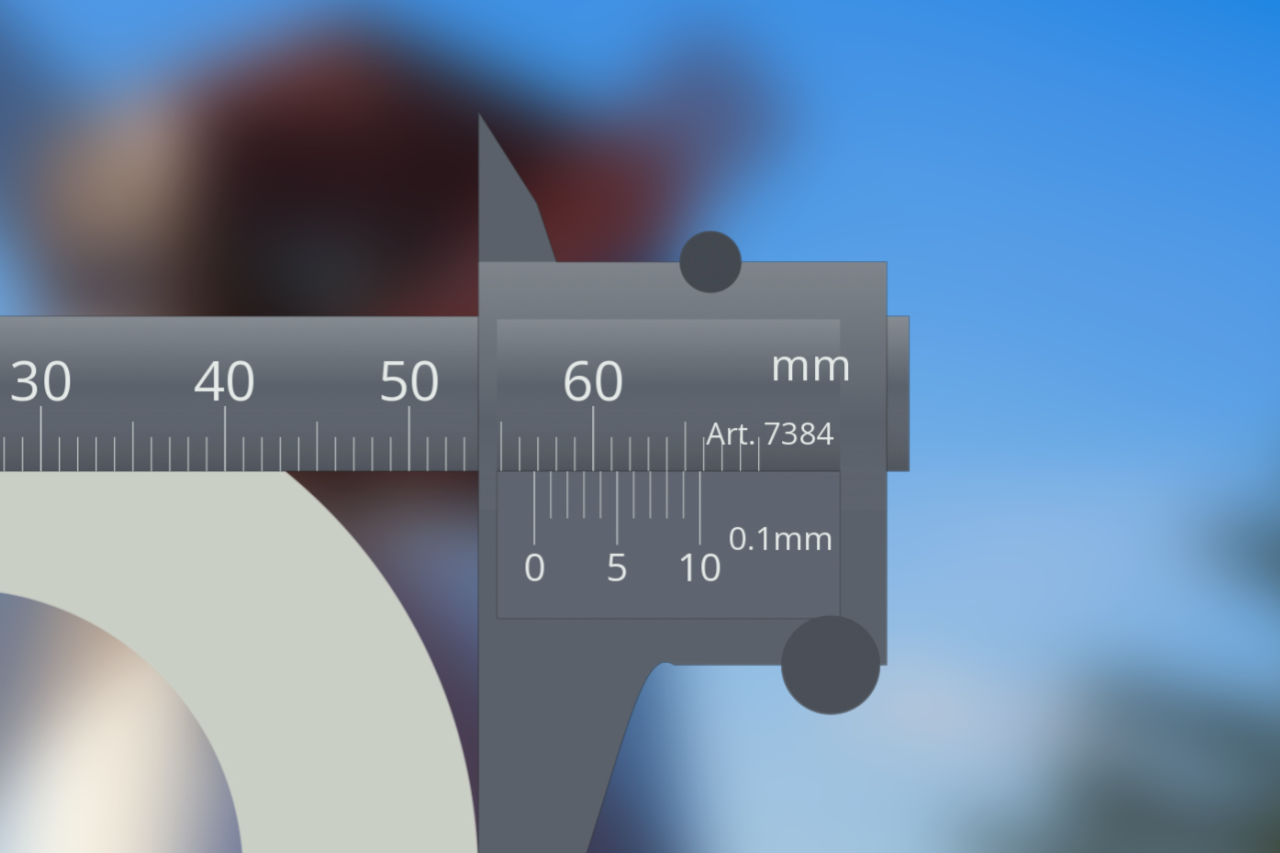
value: 56.8
